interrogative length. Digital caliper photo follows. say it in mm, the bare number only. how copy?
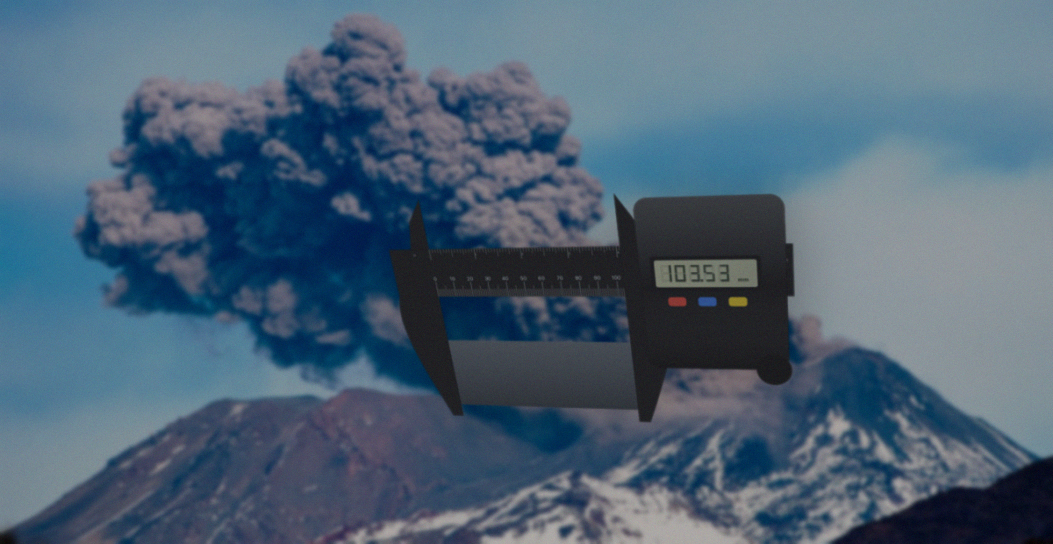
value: 103.53
